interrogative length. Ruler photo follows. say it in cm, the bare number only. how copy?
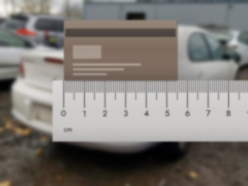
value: 5.5
